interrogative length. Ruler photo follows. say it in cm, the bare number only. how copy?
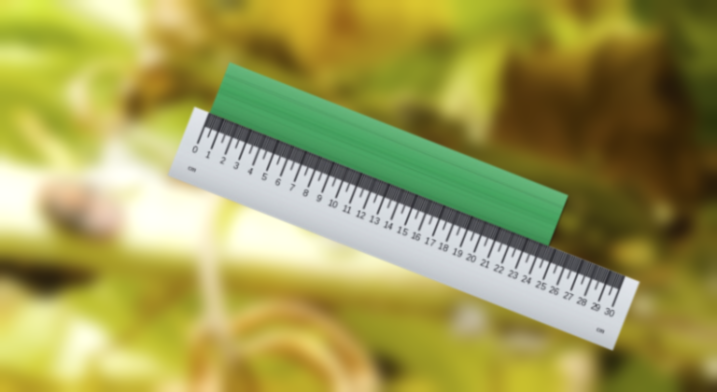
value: 24.5
